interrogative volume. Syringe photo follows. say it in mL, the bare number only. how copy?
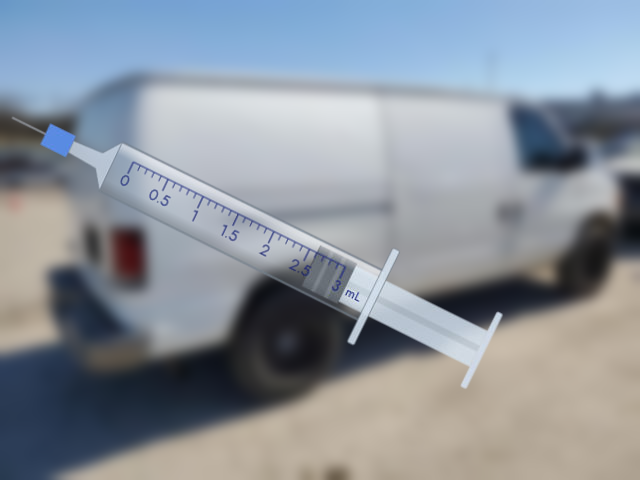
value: 2.6
